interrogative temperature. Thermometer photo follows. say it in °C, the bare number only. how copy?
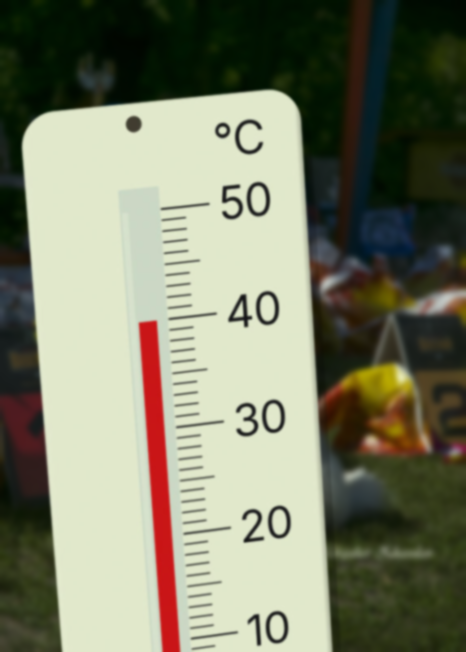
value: 40
